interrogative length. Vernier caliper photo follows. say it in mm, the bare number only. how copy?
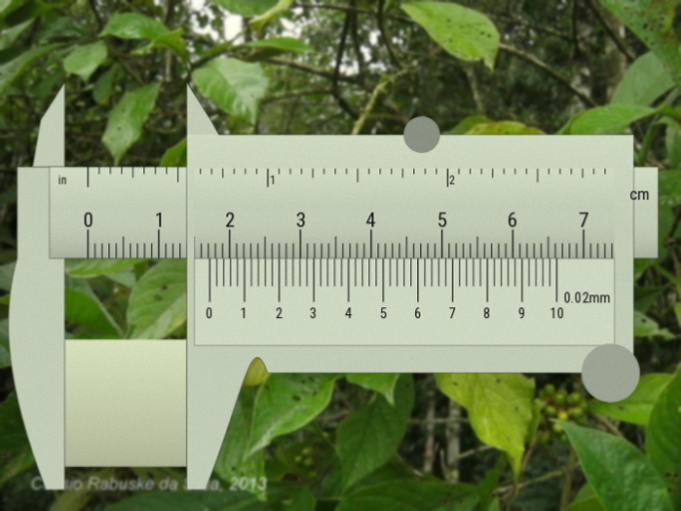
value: 17.2
